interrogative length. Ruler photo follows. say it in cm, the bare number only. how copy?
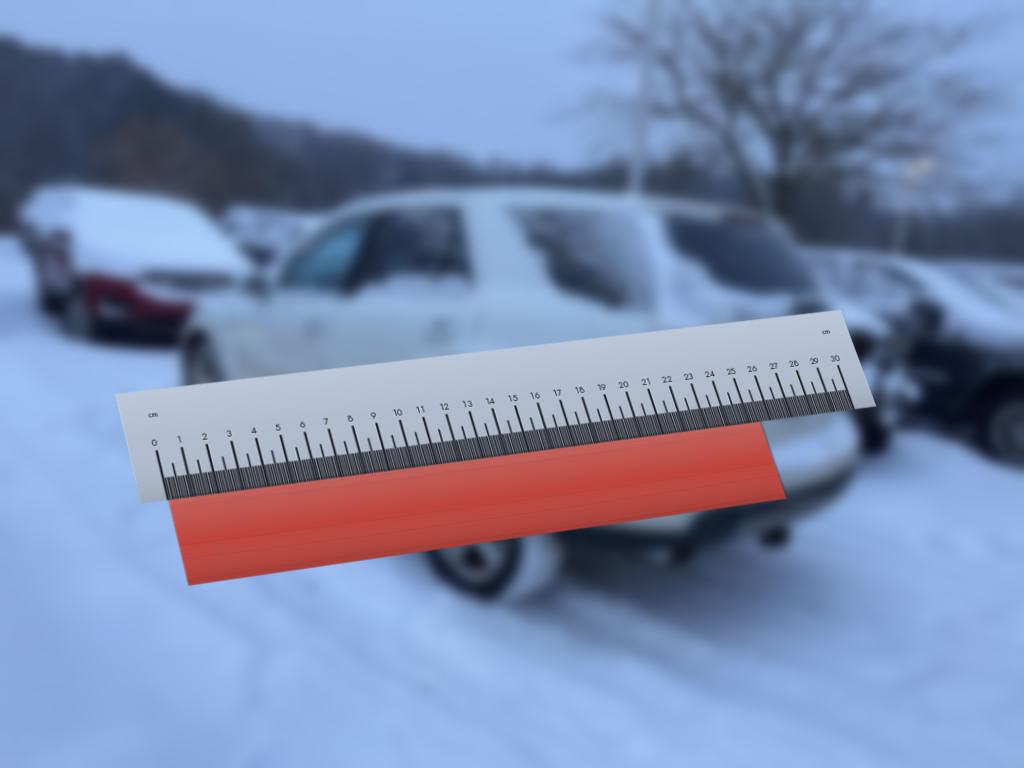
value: 25.5
